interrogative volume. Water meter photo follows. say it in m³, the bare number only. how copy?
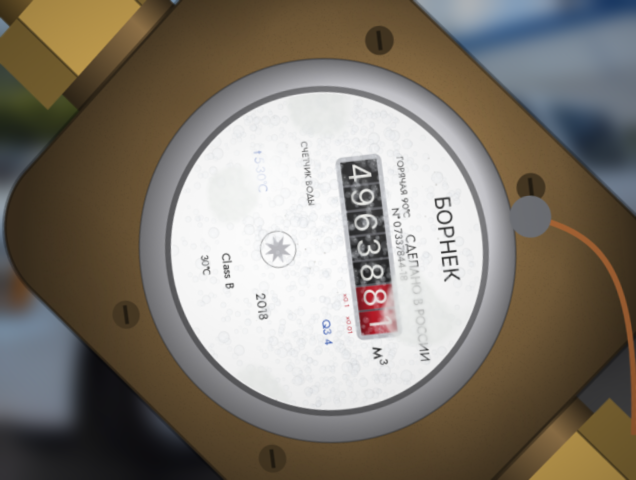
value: 49638.81
